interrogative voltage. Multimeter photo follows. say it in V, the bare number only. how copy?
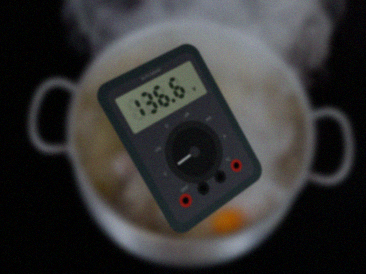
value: 136.6
